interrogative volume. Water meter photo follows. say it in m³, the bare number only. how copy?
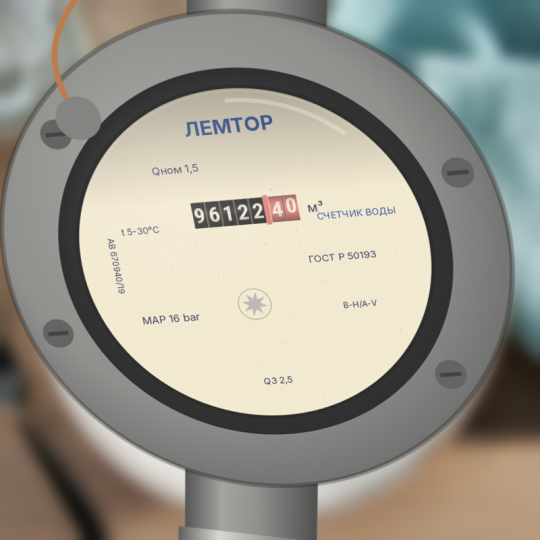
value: 96122.40
